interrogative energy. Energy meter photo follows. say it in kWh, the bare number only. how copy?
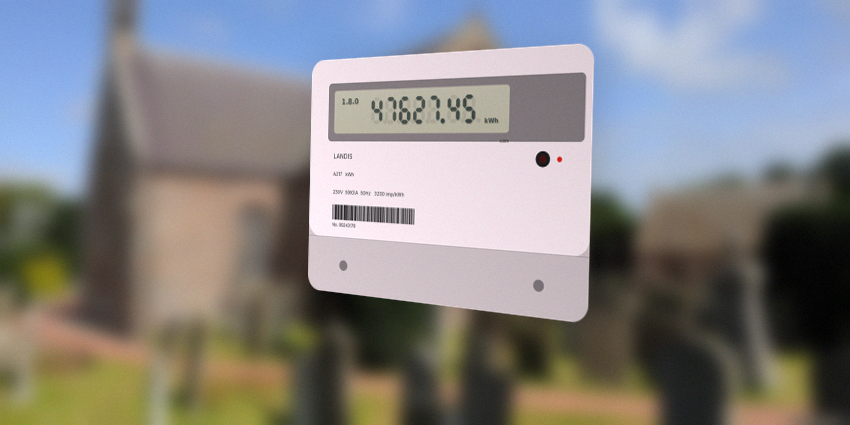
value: 47627.45
